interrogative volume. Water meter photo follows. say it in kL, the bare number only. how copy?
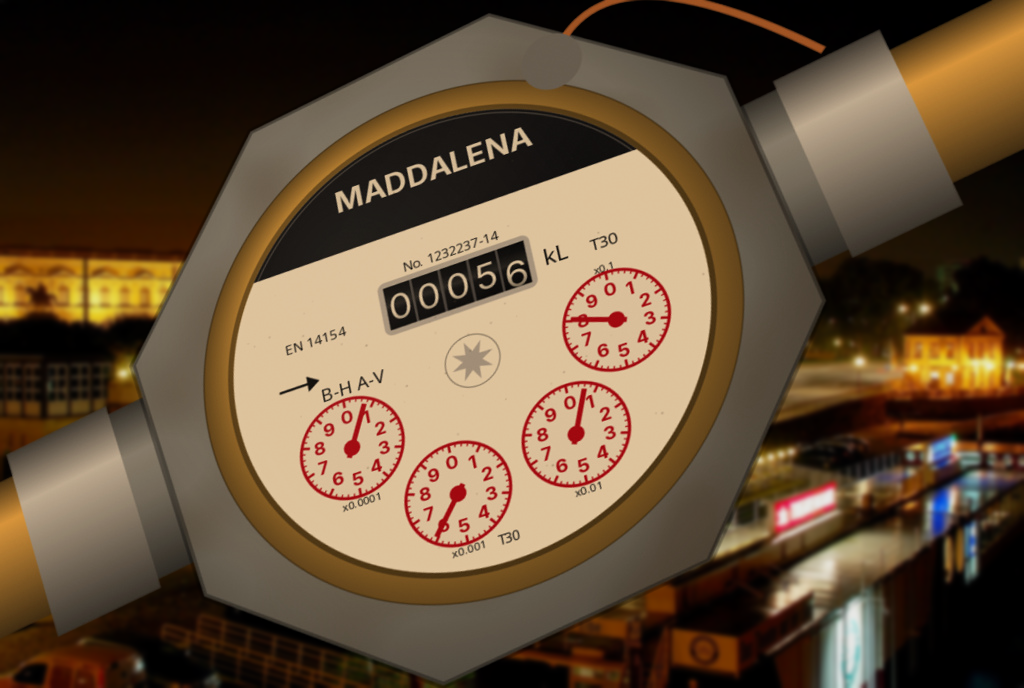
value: 55.8060
